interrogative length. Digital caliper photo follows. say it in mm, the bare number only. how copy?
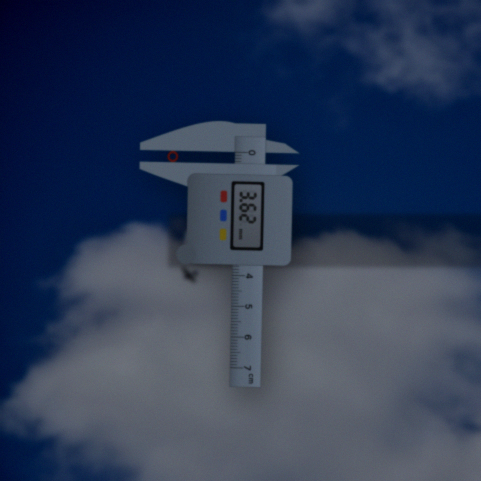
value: 3.62
